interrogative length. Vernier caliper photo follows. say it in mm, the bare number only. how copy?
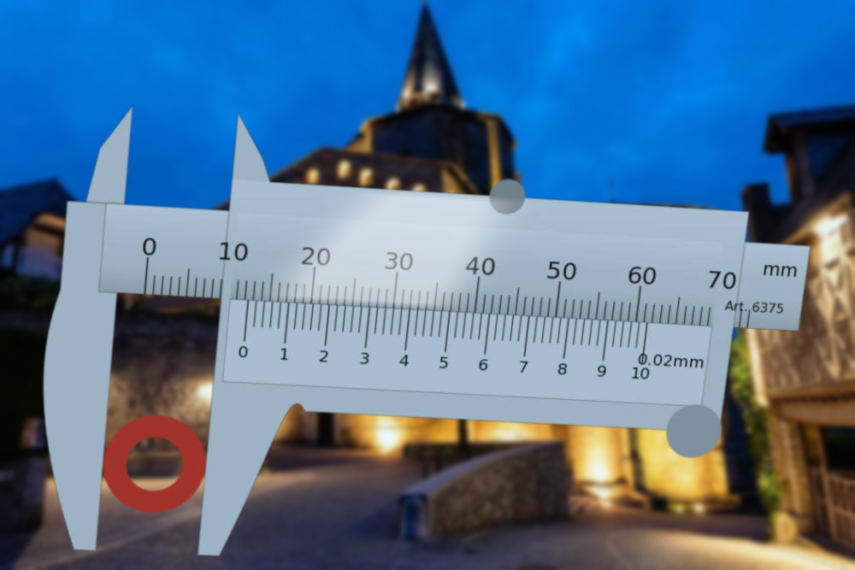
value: 12.4
